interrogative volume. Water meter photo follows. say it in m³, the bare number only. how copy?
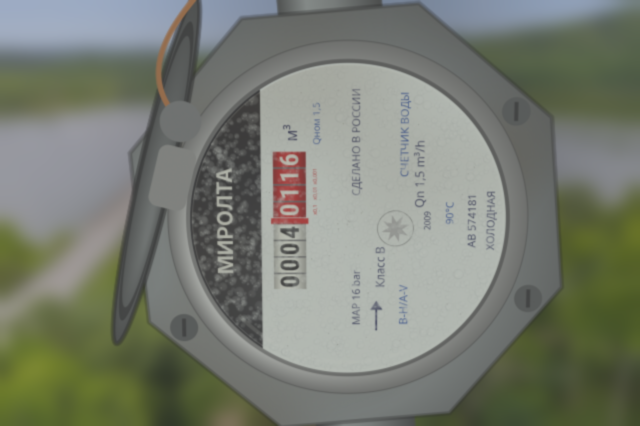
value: 4.0116
